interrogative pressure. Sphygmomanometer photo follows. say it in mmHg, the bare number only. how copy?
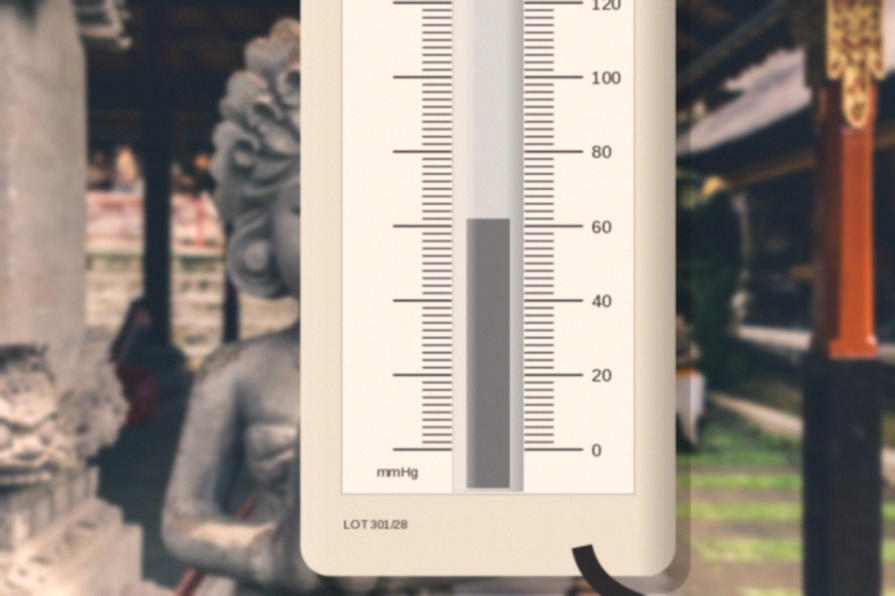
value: 62
